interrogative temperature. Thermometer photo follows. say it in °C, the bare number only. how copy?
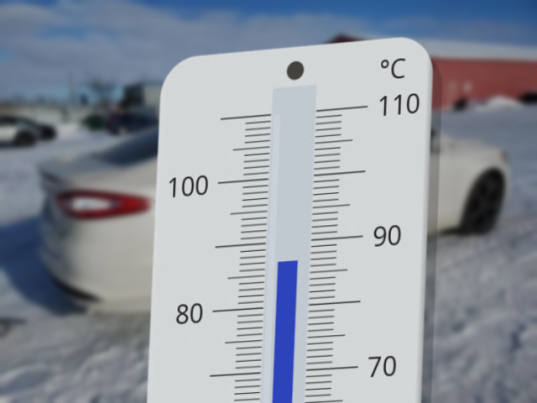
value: 87
